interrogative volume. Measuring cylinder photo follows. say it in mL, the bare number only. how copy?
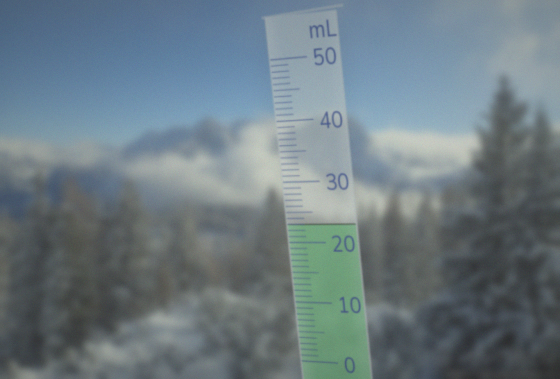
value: 23
